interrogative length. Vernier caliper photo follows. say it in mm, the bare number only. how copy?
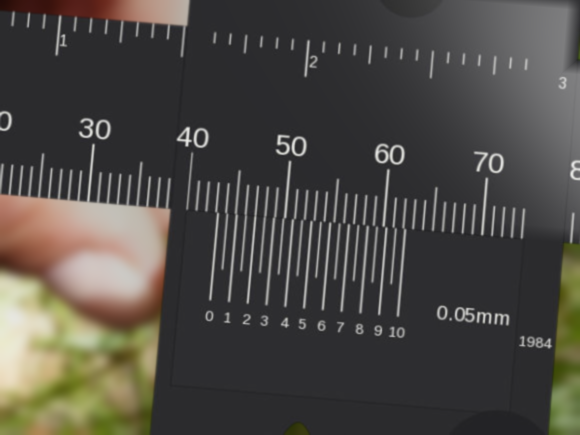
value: 43.2
